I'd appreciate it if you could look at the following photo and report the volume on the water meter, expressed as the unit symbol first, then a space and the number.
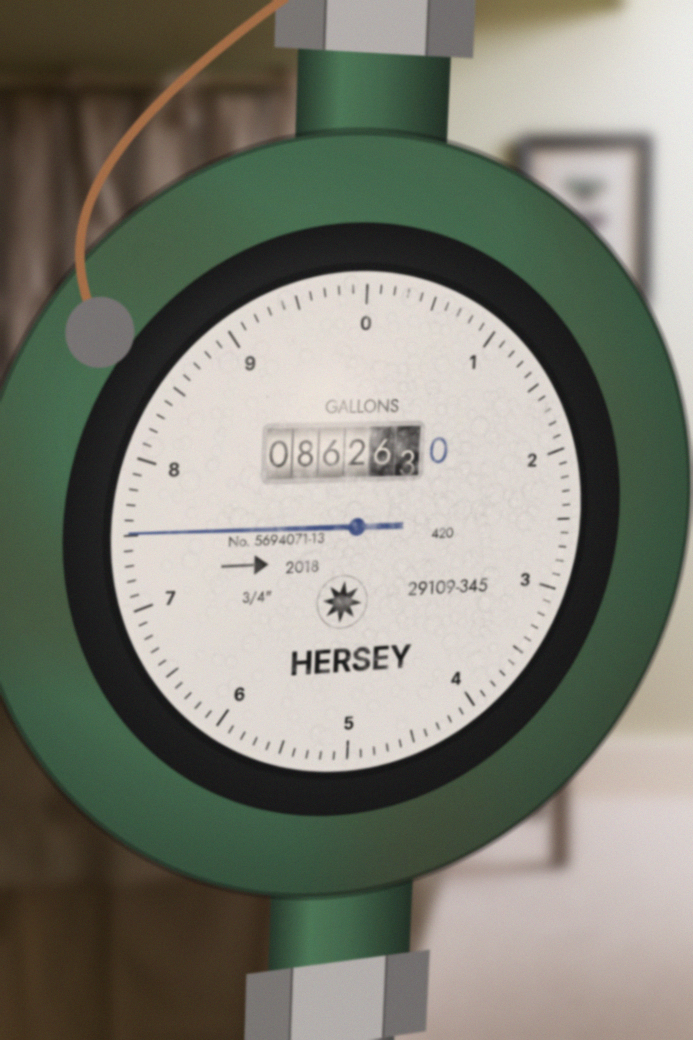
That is gal 862627.5
